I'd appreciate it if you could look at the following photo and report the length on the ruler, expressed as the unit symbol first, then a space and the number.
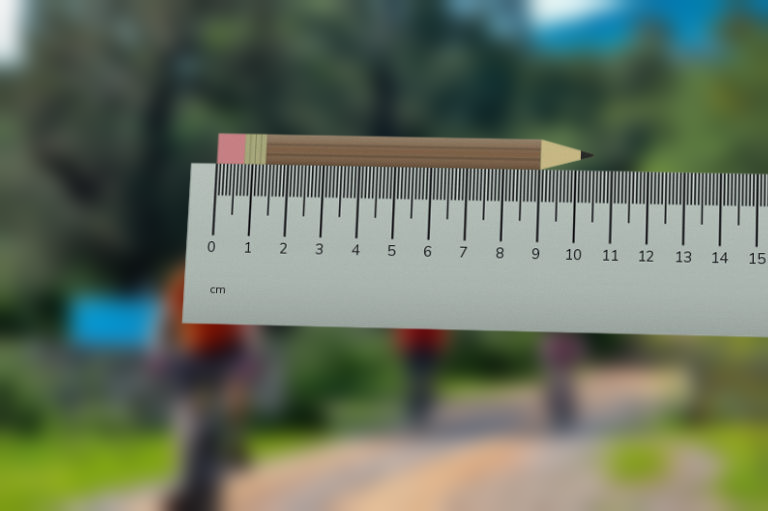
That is cm 10.5
